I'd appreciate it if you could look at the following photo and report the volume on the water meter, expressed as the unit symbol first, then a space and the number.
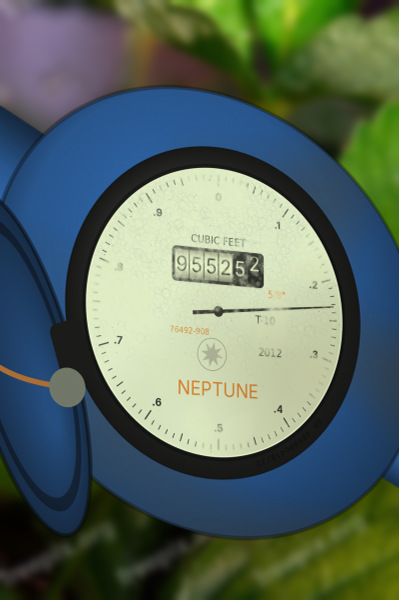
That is ft³ 955252.23
